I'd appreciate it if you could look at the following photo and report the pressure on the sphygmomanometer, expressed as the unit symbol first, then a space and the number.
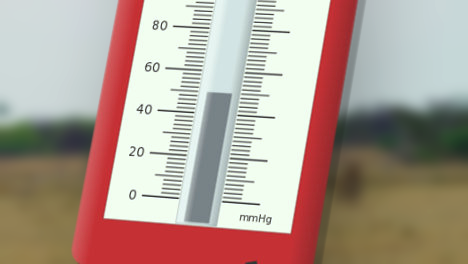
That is mmHg 50
